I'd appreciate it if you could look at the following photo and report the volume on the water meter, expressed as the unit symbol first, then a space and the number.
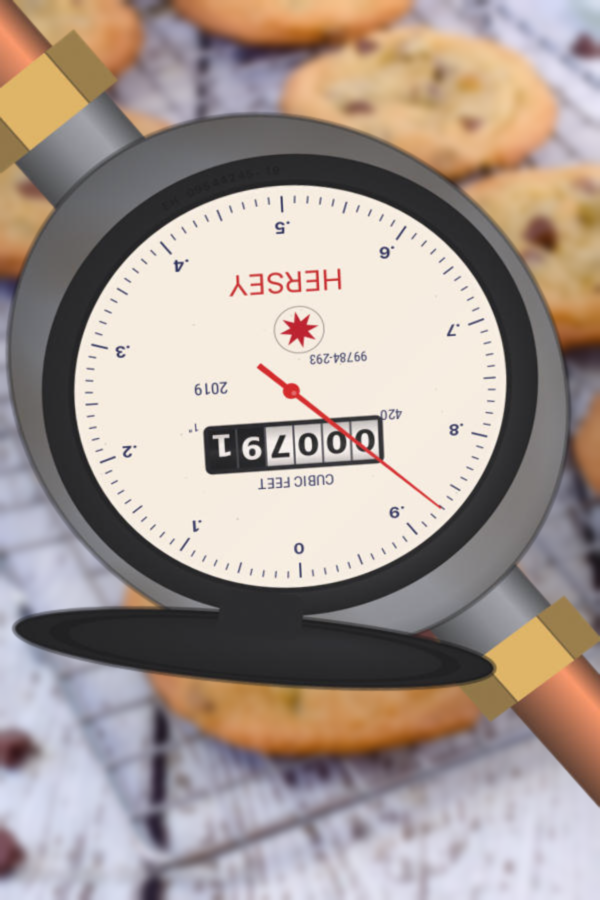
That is ft³ 790.87
